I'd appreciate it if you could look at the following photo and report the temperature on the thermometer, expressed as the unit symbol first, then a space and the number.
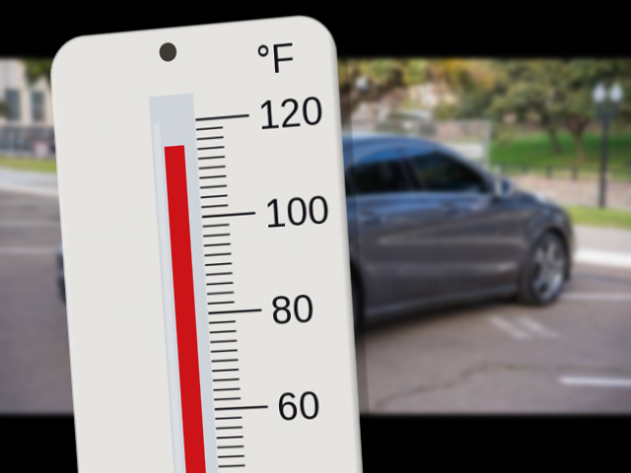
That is °F 115
